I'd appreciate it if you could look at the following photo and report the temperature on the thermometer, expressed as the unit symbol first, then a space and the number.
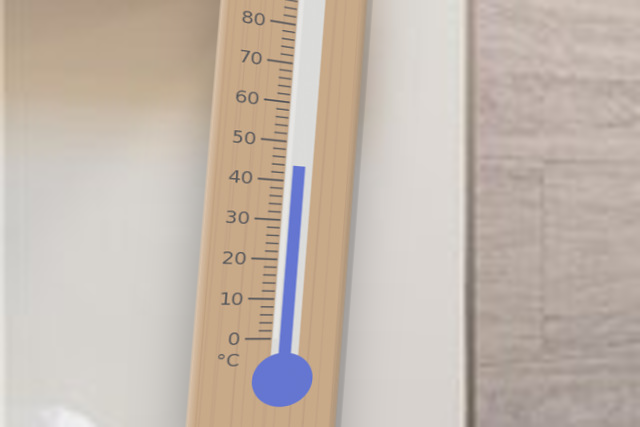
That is °C 44
